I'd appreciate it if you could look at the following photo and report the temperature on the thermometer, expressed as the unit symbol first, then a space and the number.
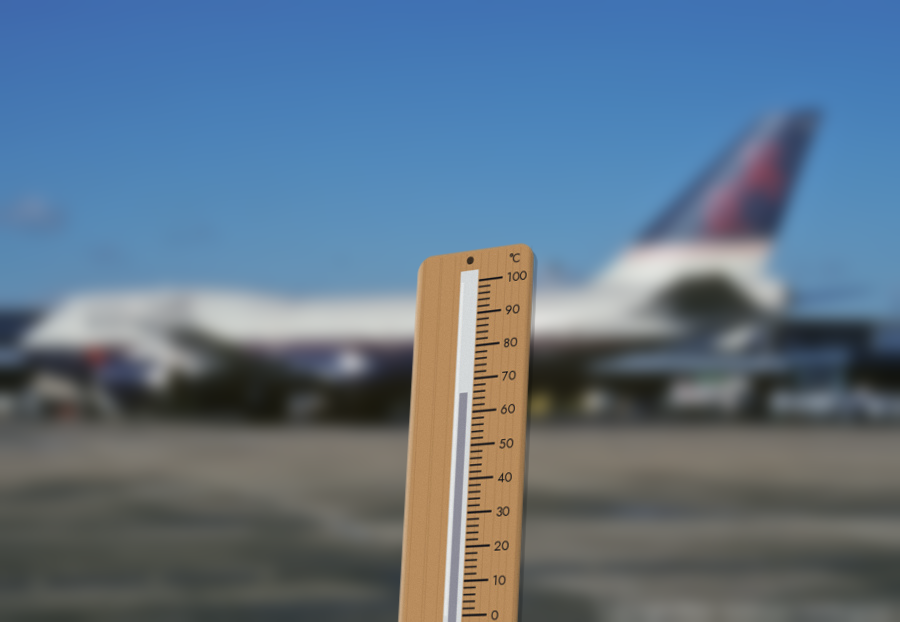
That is °C 66
